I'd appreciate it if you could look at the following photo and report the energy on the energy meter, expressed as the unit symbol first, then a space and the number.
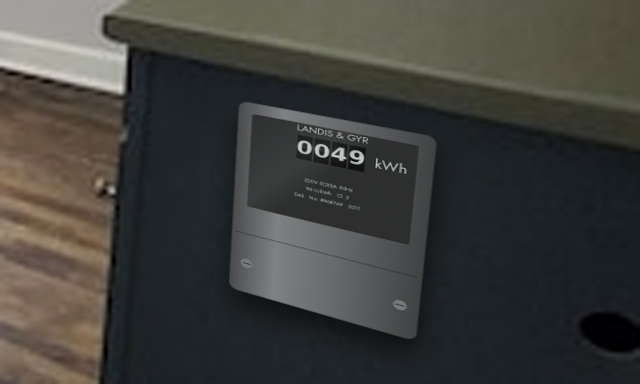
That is kWh 49
